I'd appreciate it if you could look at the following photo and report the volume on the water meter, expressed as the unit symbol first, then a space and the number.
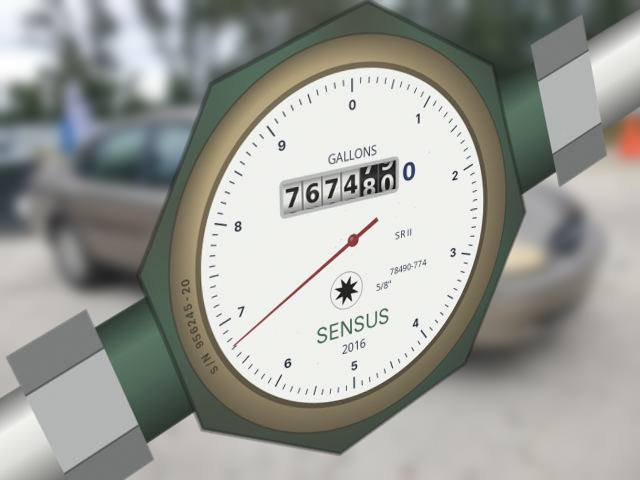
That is gal 7674796.7
